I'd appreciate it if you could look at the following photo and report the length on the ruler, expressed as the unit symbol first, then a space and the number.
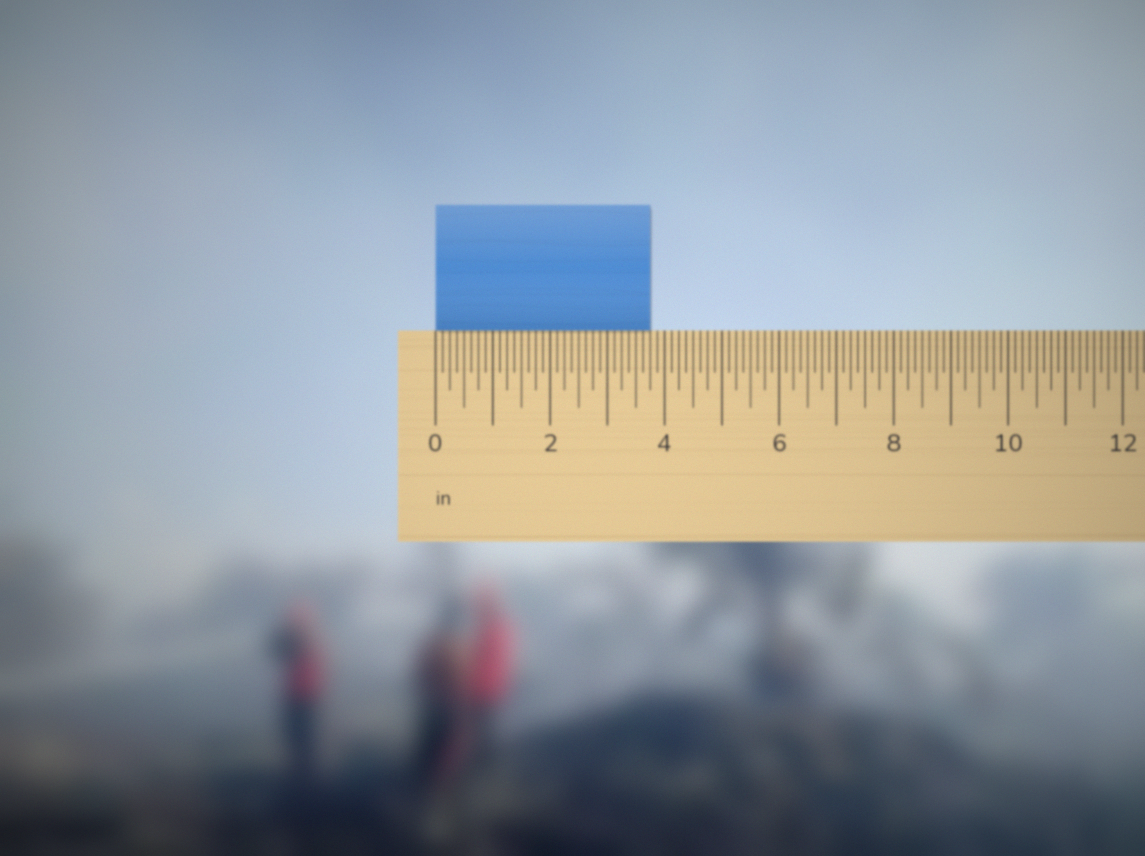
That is in 3.75
